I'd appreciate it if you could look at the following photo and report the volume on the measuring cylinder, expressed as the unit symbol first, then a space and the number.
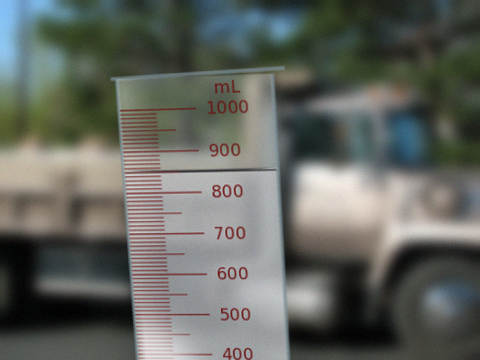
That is mL 850
